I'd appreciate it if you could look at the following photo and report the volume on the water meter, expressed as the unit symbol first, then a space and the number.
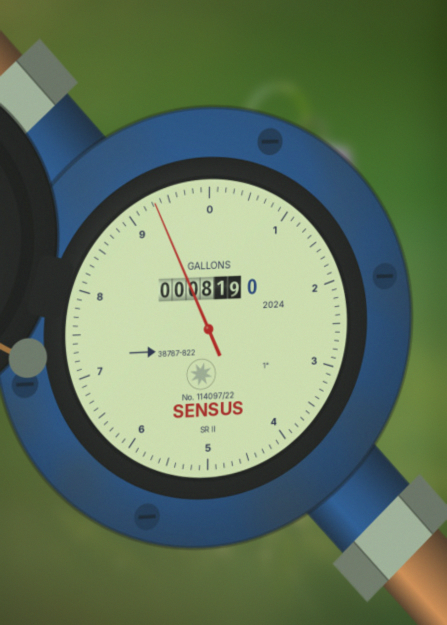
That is gal 8189.3
